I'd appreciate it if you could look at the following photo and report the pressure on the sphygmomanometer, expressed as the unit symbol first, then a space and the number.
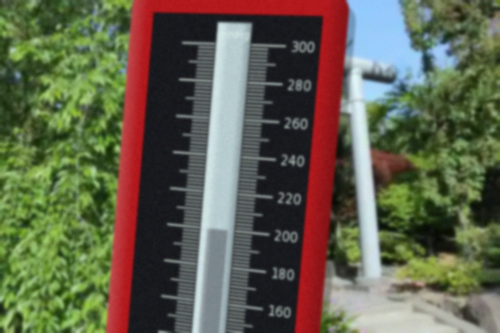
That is mmHg 200
